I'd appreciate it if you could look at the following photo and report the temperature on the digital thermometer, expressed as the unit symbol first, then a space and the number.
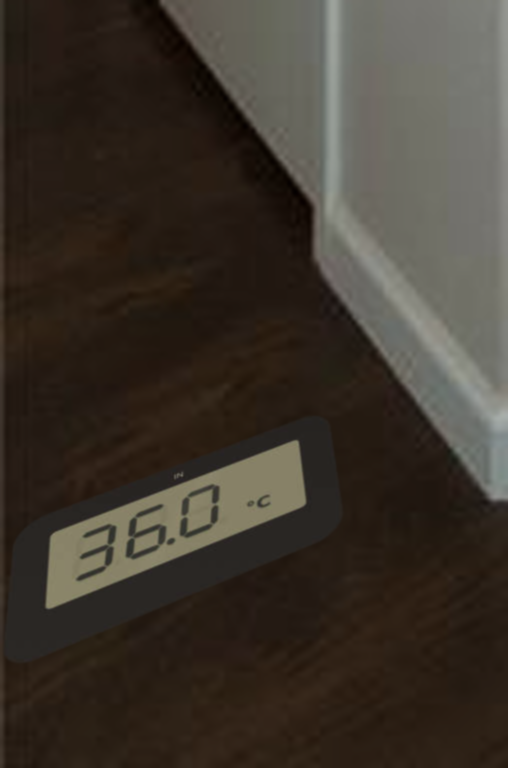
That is °C 36.0
